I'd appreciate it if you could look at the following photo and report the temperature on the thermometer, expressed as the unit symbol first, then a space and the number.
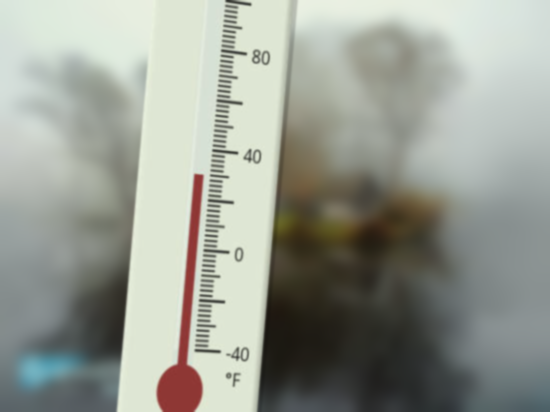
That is °F 30
